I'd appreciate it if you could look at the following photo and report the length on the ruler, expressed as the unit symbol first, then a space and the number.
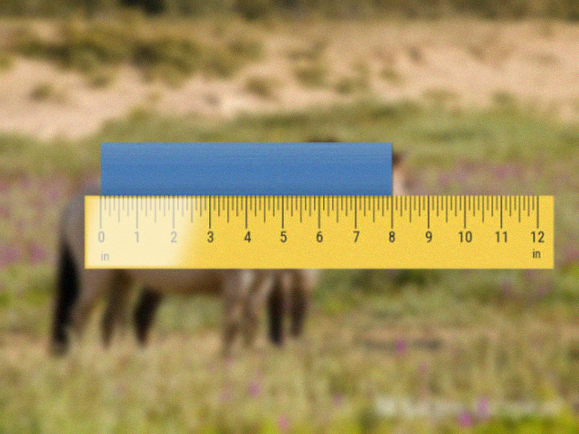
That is in 8
